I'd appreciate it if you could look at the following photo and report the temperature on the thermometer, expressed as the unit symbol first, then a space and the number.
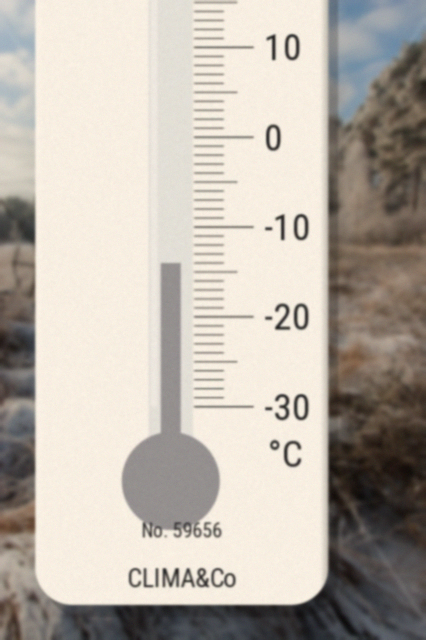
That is °C -14
